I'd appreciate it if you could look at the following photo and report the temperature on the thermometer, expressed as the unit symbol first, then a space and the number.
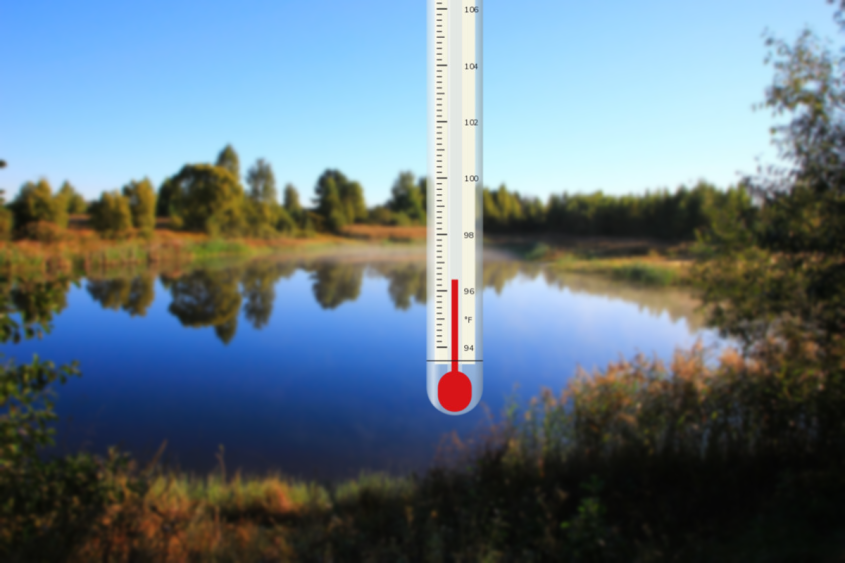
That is °F 96.4
